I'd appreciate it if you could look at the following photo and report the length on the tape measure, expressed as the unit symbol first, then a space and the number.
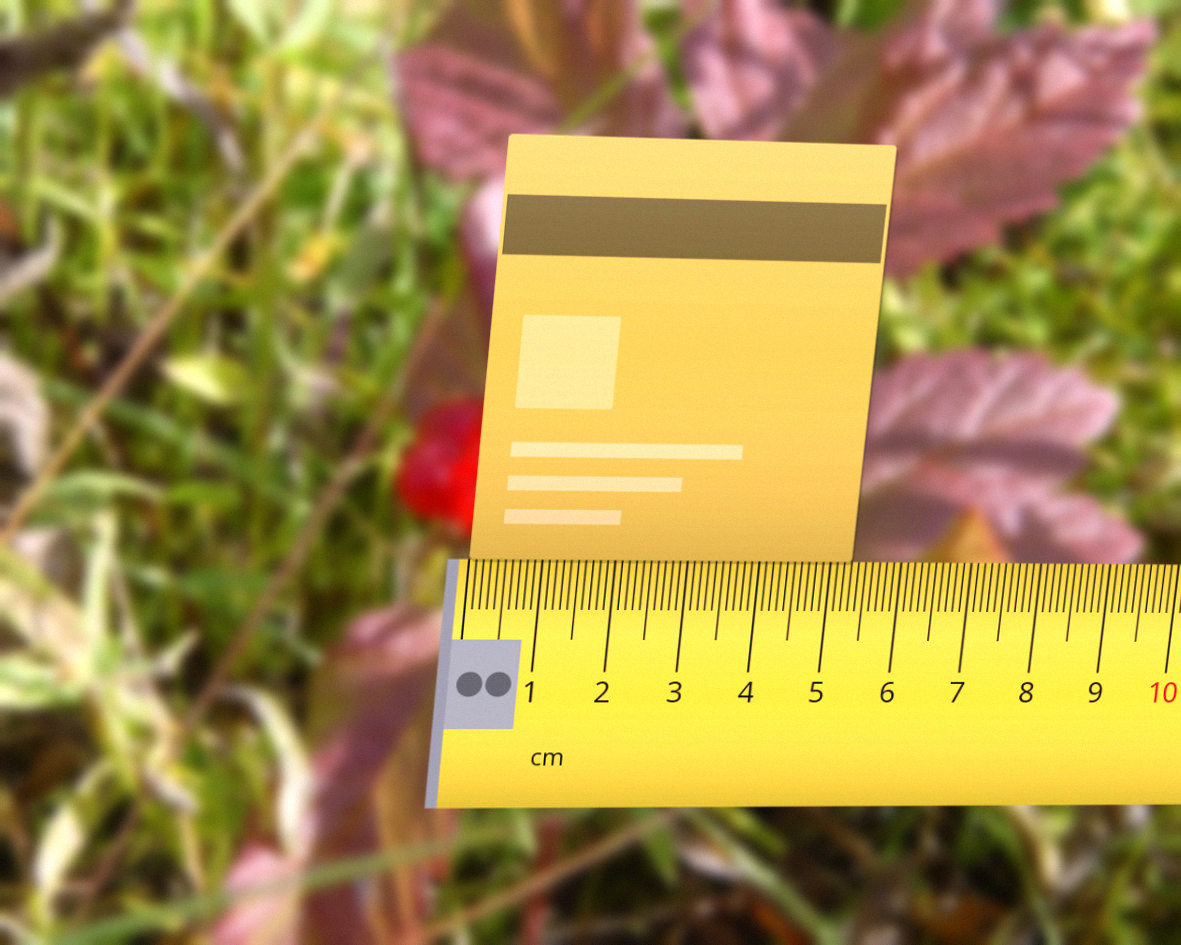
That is cm 5.3
